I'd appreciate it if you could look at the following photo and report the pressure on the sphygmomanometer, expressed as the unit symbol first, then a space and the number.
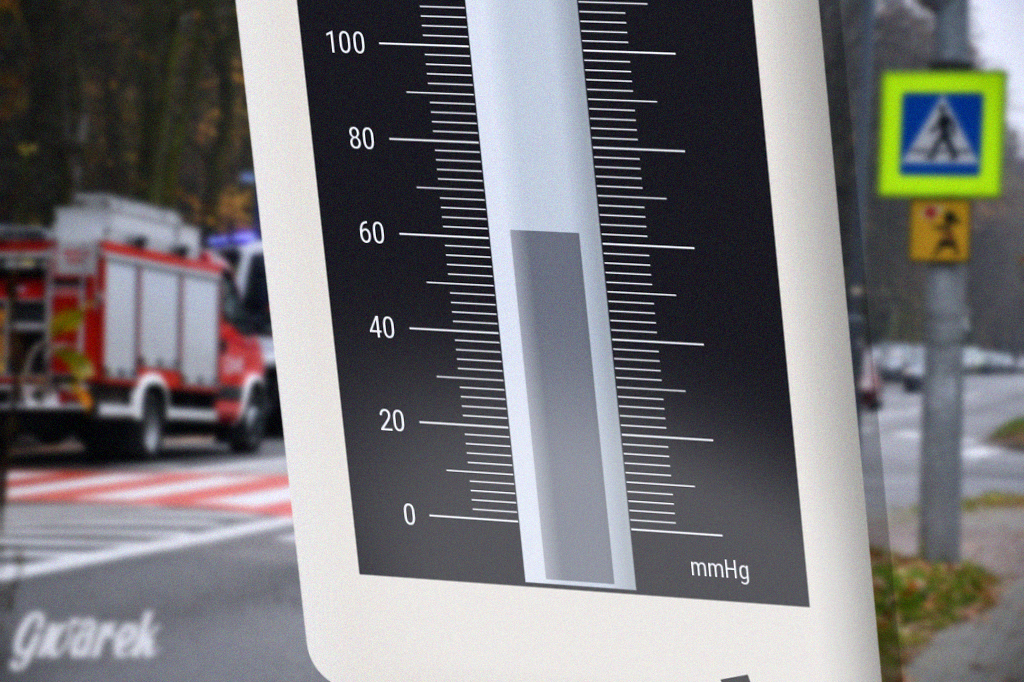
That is mmHg 62
